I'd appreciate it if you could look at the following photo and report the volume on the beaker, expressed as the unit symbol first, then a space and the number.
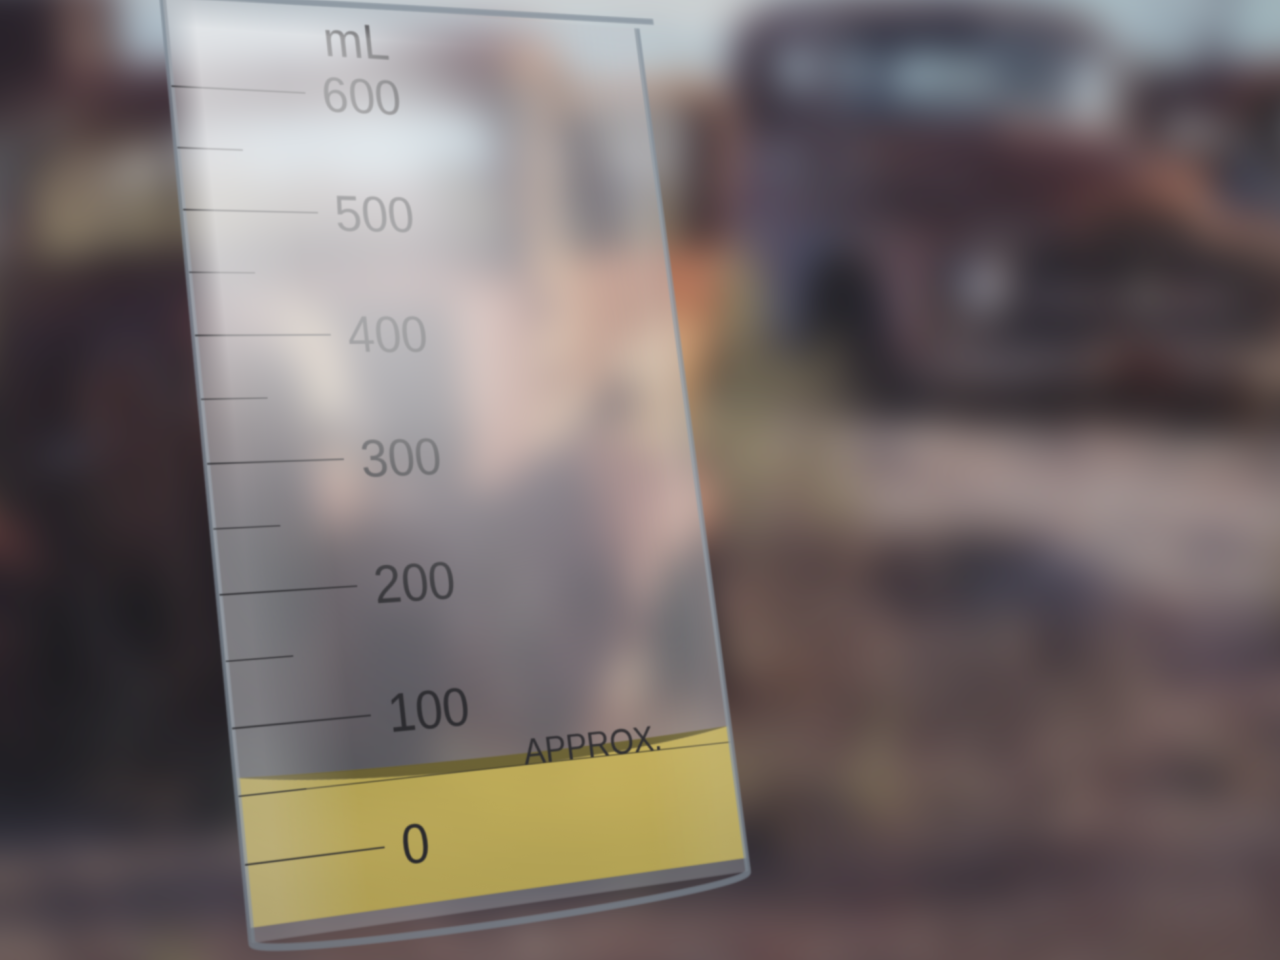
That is mL 50
